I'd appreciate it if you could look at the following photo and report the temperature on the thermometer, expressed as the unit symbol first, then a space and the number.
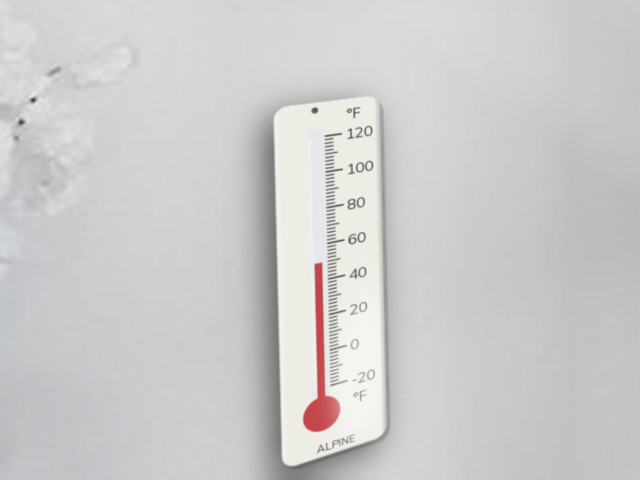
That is °F 50
